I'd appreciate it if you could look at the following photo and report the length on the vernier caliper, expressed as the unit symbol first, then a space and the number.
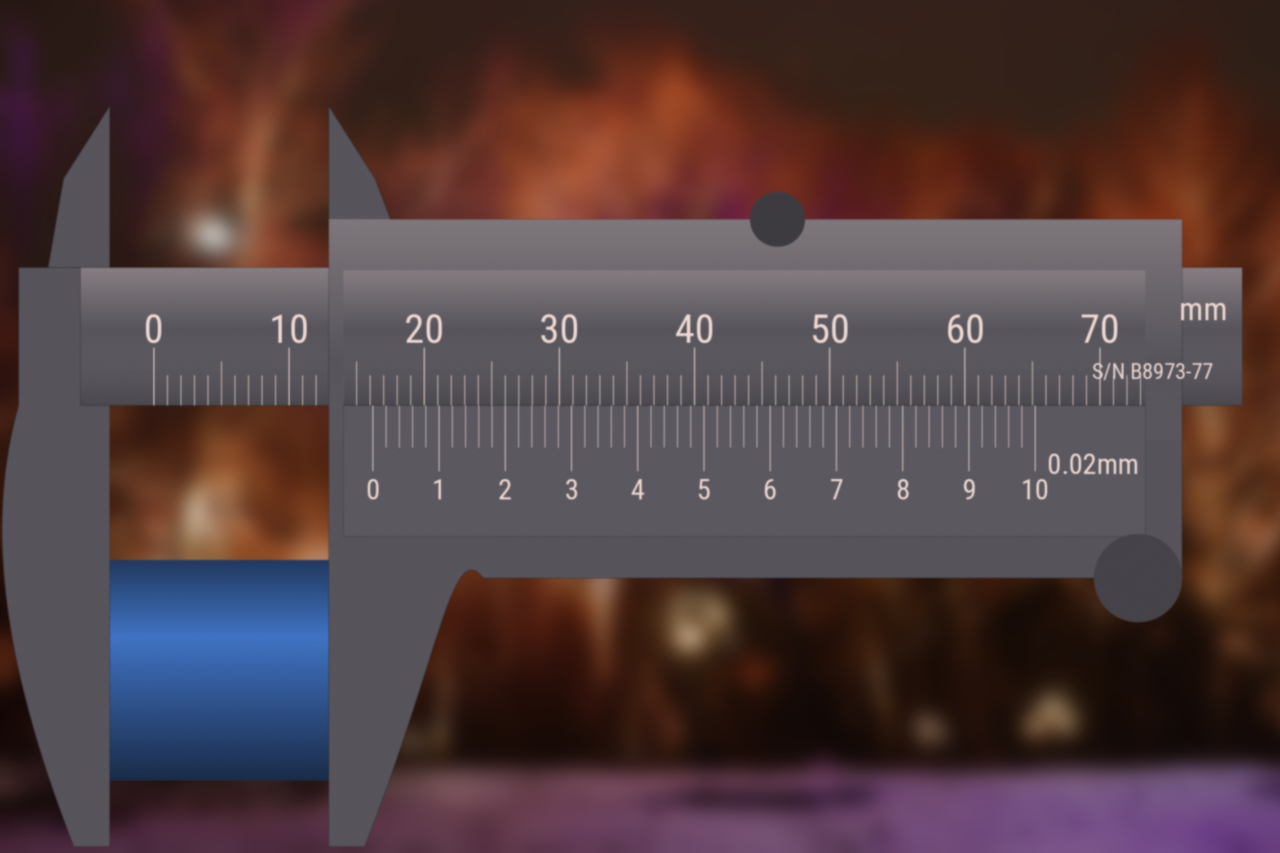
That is mm 16.2
